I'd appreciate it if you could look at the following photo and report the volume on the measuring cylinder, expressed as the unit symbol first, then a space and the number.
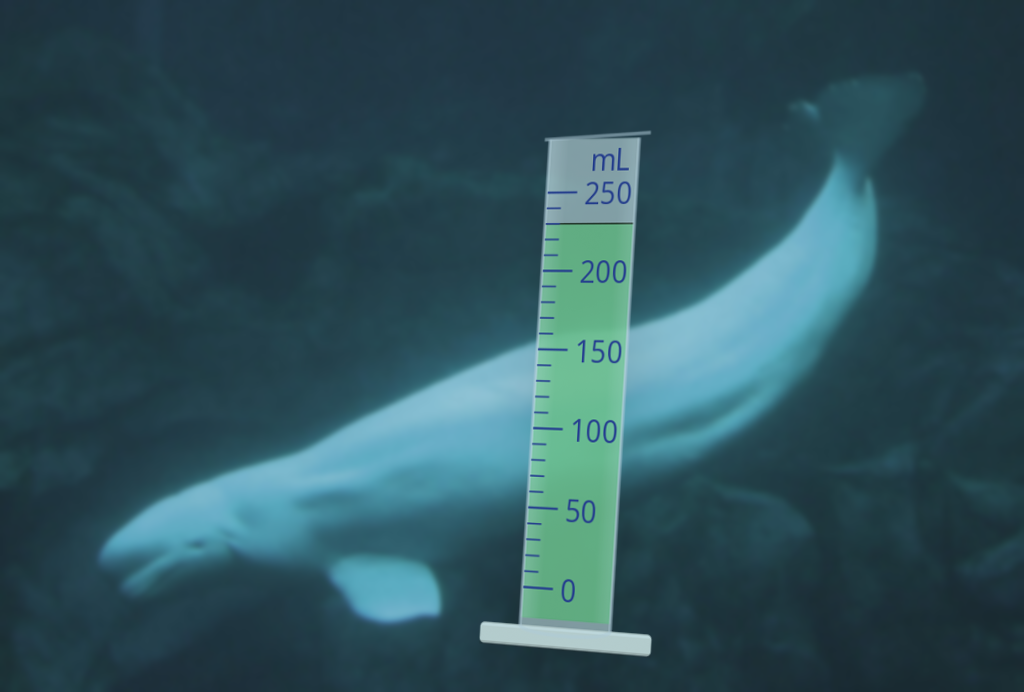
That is mL 230
